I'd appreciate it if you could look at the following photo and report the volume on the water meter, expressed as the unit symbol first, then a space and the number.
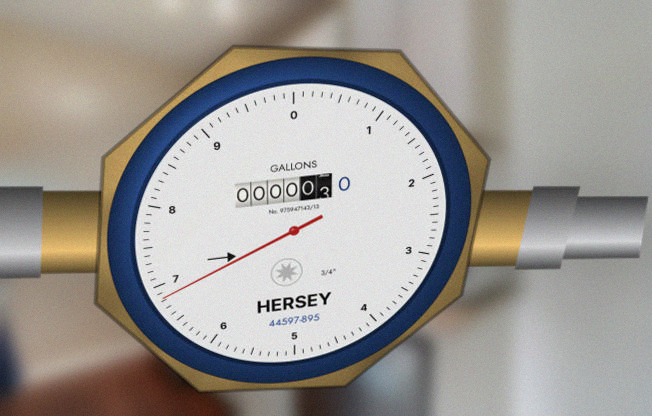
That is gal 26.8
